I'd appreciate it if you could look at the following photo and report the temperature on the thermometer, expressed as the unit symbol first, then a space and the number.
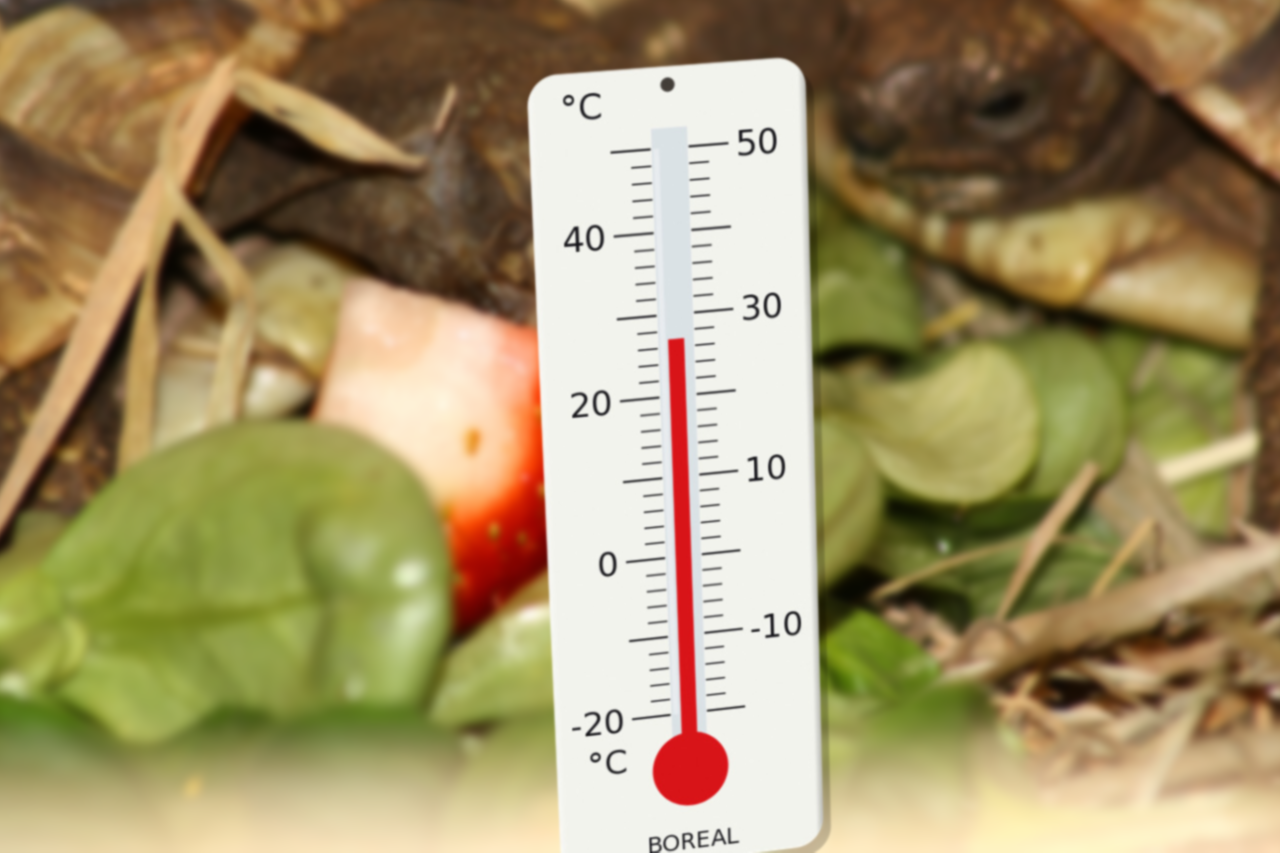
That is °C 27
